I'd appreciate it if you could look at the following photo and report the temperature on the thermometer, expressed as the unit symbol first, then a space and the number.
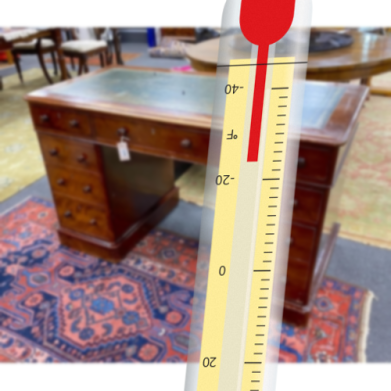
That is °F -24
